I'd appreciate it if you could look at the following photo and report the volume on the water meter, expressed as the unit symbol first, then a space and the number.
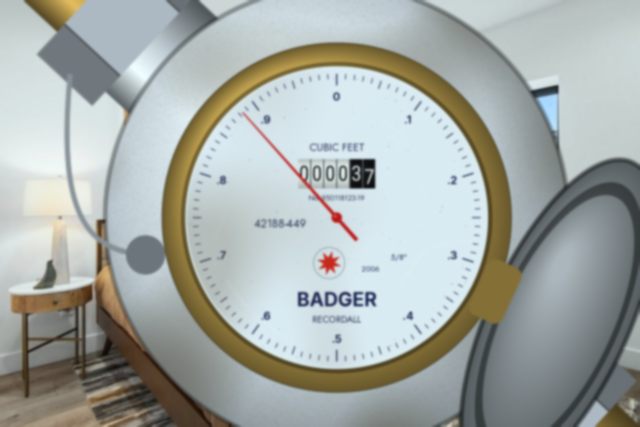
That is ft³ 36.88
